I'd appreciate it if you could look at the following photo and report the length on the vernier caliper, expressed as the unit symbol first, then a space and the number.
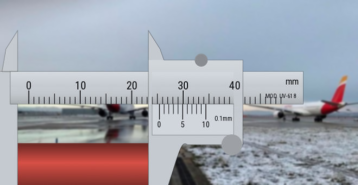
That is mm 25.4
